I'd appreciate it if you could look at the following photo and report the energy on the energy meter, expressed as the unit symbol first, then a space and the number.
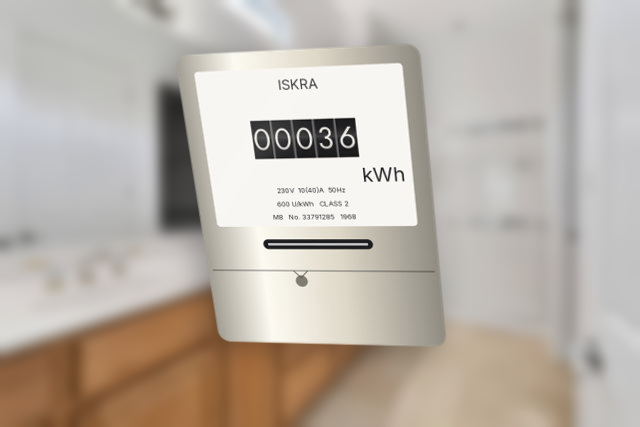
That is kWh 36
